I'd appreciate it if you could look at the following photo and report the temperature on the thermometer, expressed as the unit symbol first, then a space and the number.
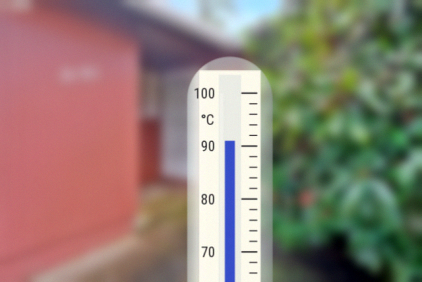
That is °C 91
